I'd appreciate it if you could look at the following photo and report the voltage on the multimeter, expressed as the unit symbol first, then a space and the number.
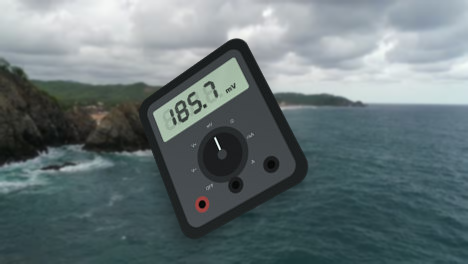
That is mV 185.7
